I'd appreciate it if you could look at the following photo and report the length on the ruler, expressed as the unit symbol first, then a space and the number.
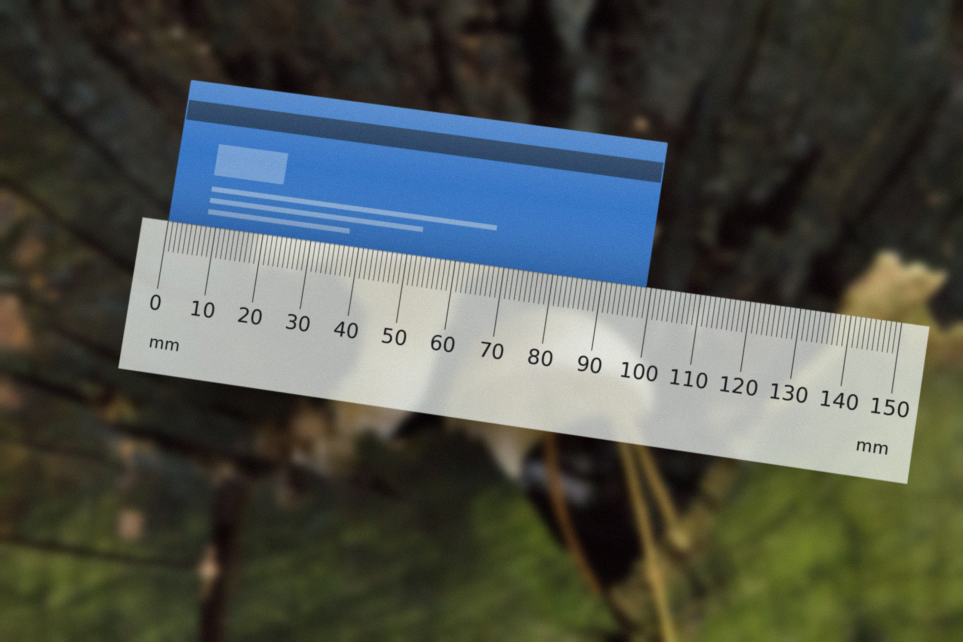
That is mm 99
